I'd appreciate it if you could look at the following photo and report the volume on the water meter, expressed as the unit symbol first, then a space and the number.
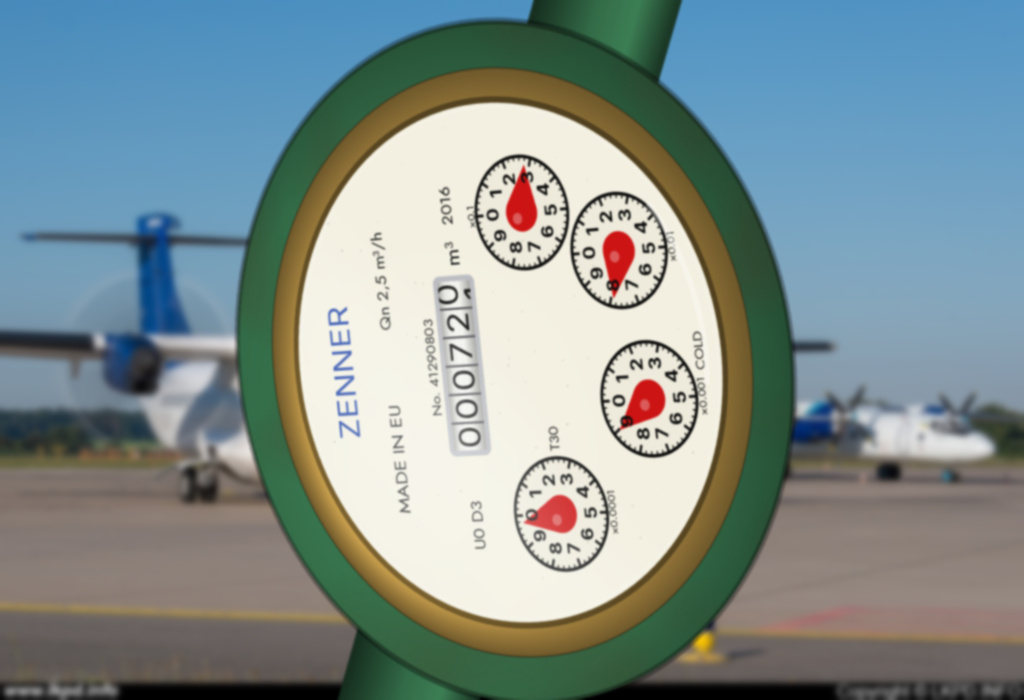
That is m³ 720.2789
